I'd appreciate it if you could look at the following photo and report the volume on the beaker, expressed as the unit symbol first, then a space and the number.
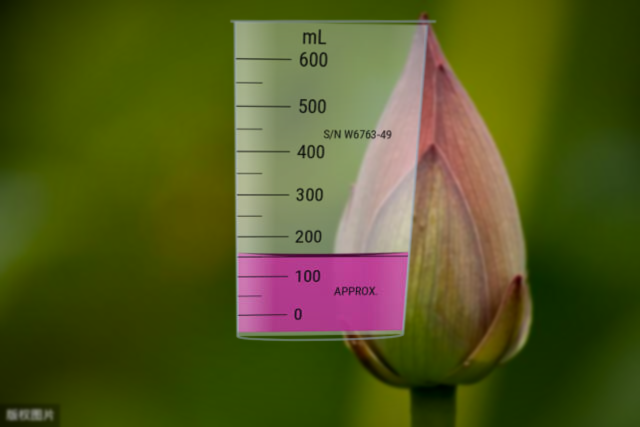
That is mL 150
